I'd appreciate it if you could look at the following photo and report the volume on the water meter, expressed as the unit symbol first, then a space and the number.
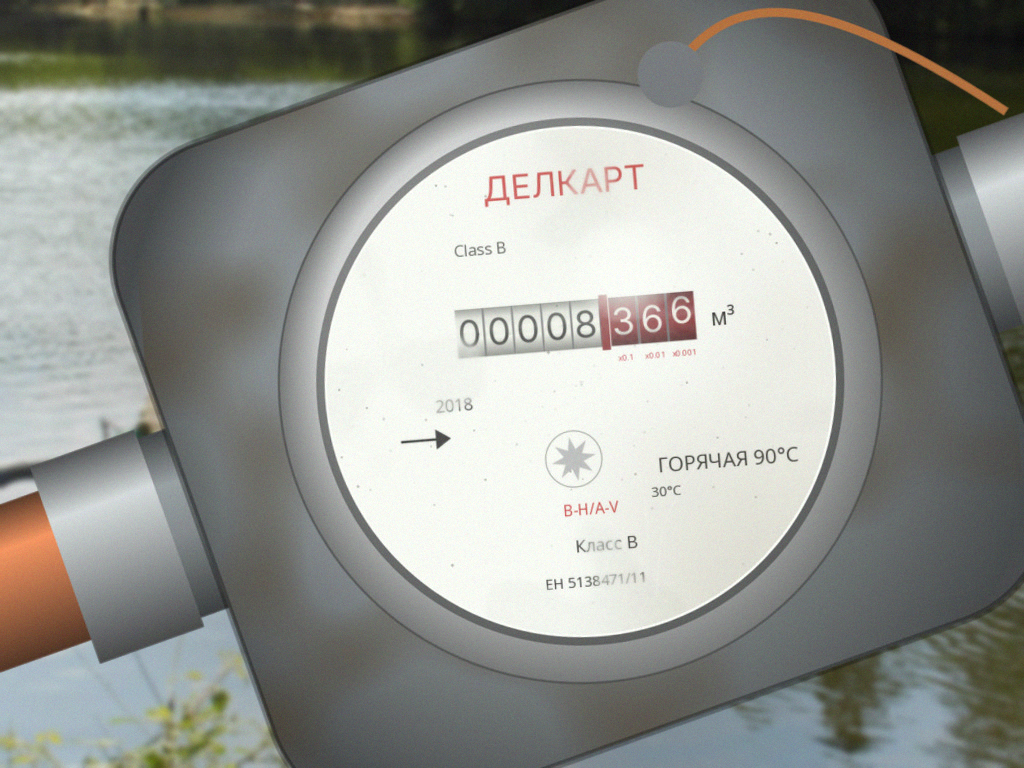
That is m³ 8.366
